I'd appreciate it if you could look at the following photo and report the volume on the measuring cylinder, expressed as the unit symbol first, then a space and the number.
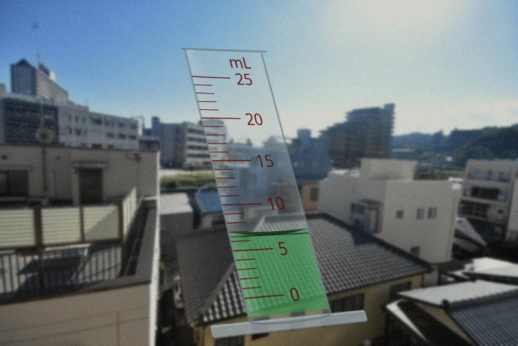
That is mL 6.5
